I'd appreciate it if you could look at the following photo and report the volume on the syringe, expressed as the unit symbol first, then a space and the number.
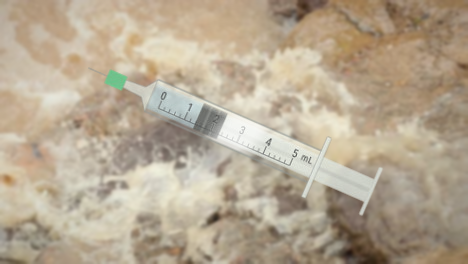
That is mL 1.4
